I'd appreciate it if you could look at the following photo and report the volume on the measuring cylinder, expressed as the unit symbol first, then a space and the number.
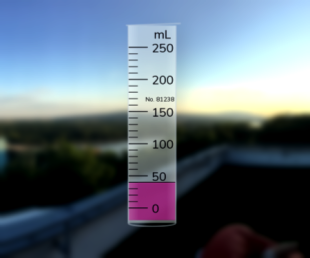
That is mL 40
